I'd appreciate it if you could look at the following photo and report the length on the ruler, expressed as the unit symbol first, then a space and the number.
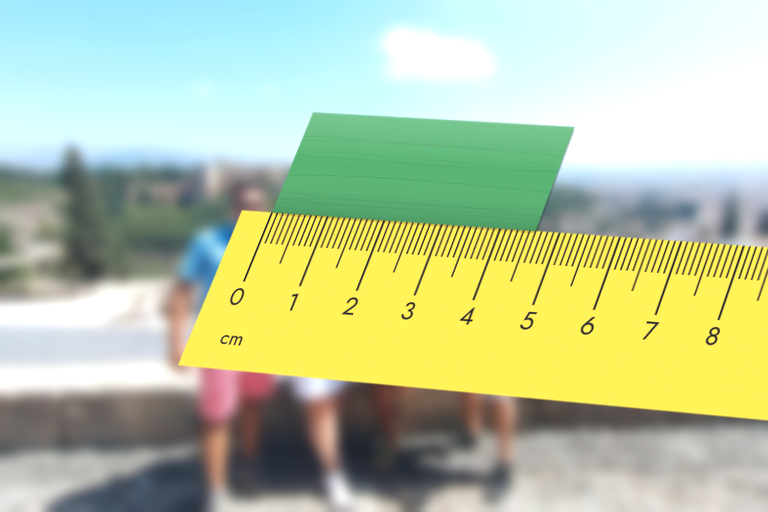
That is cm 4.6
